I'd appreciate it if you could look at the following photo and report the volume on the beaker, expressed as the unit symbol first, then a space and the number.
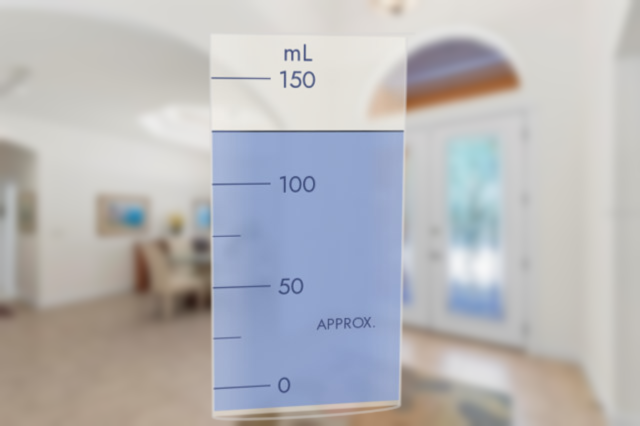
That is mL 125
